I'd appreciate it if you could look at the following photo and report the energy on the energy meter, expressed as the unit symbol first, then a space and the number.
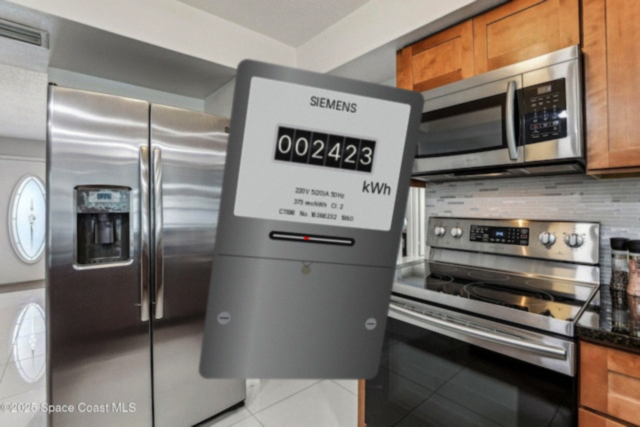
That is kWh 2423
